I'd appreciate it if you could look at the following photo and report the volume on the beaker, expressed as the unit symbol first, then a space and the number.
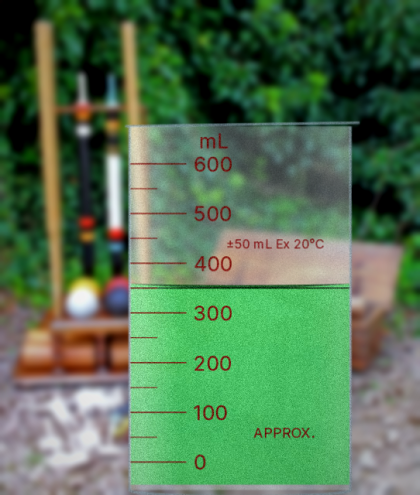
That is mL 350
